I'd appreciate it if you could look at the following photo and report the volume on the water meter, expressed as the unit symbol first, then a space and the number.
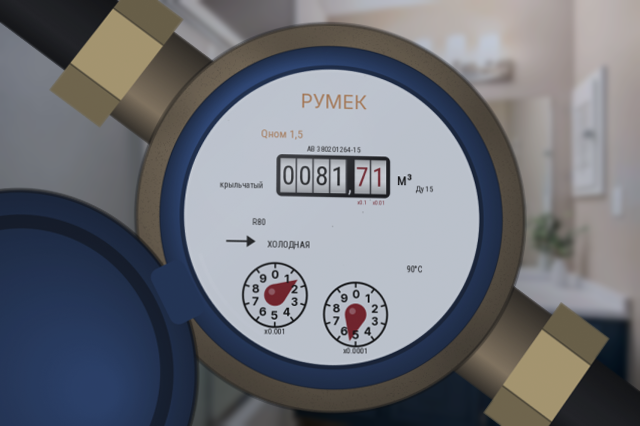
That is m³ 81.7115
